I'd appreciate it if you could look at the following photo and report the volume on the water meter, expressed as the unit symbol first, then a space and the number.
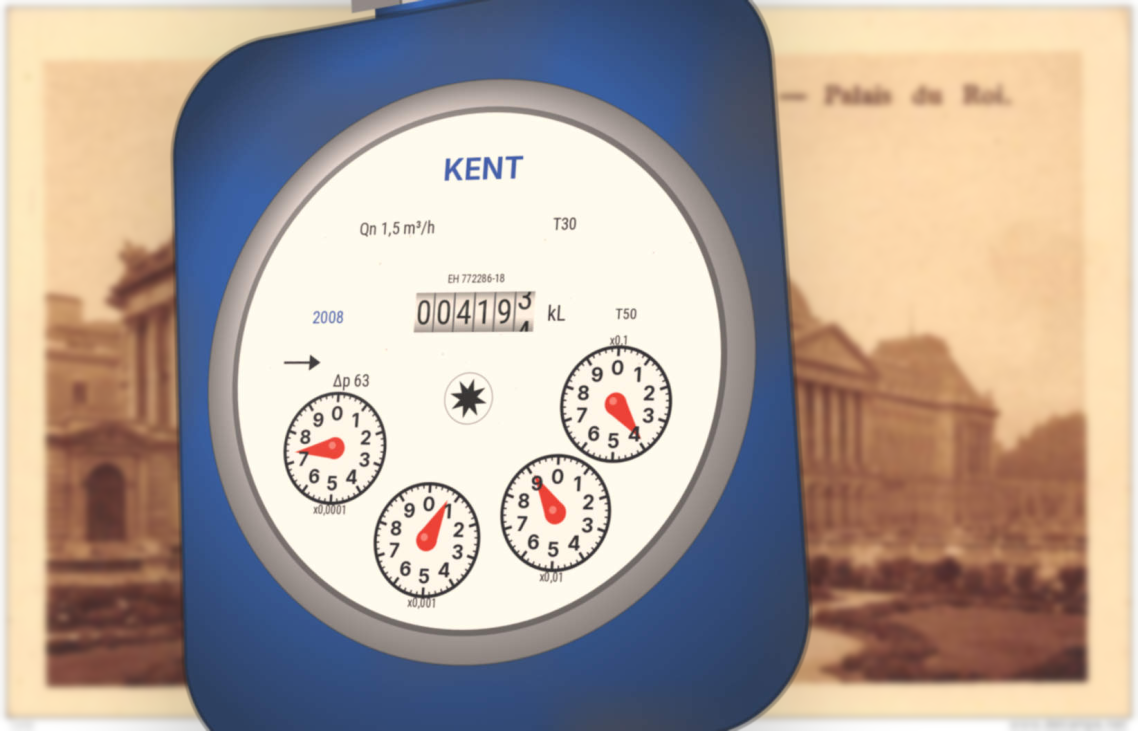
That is kL 4193.3907
